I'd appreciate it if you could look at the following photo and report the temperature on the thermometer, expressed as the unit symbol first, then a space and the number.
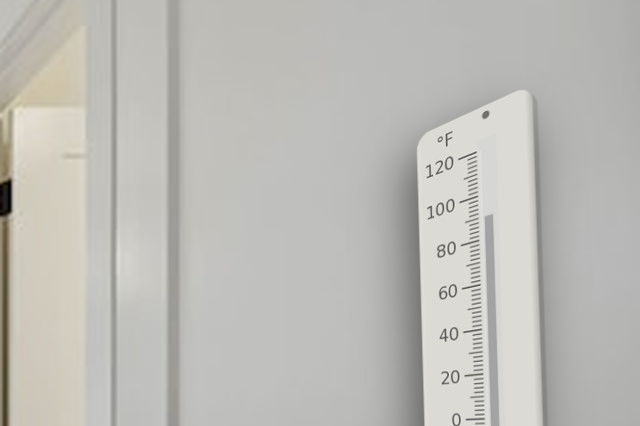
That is °F 90
